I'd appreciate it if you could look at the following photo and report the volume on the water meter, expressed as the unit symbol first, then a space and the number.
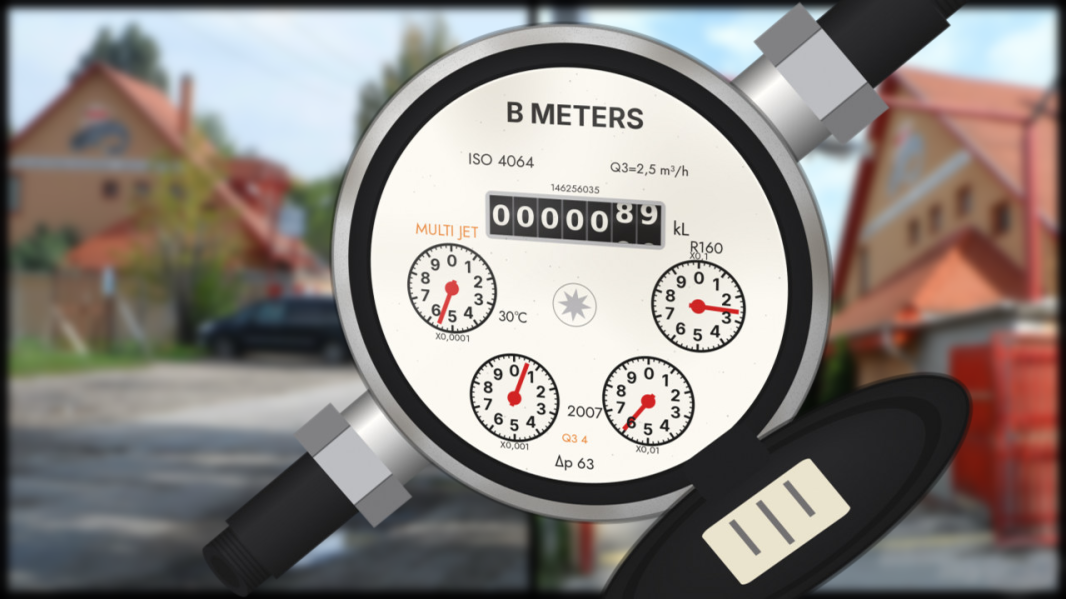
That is kL 89.2605
